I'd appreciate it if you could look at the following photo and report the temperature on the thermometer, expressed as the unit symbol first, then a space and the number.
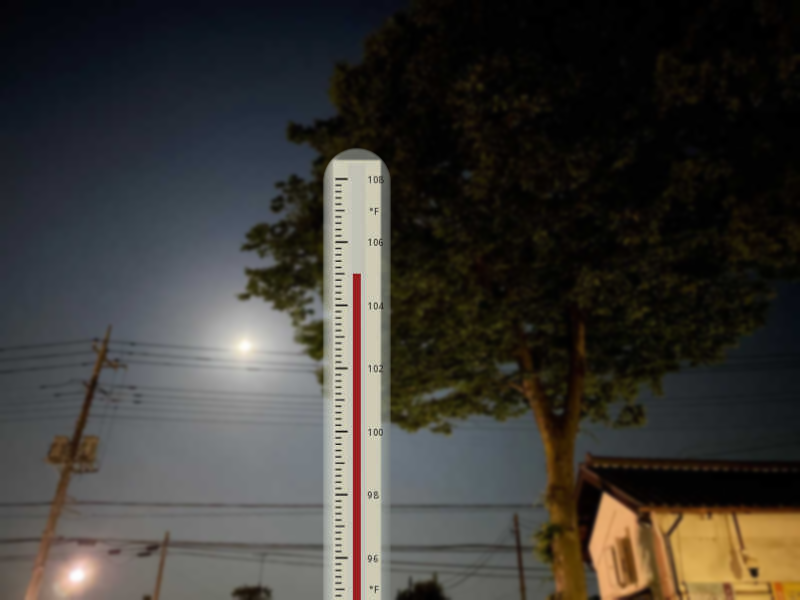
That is °F 105
